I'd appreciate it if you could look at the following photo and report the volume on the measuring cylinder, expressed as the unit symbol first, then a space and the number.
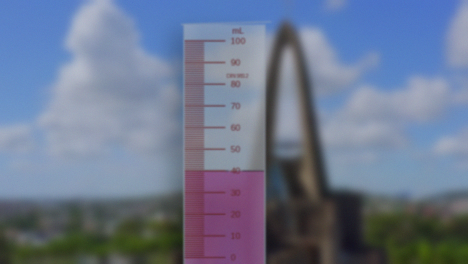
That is mL 40
